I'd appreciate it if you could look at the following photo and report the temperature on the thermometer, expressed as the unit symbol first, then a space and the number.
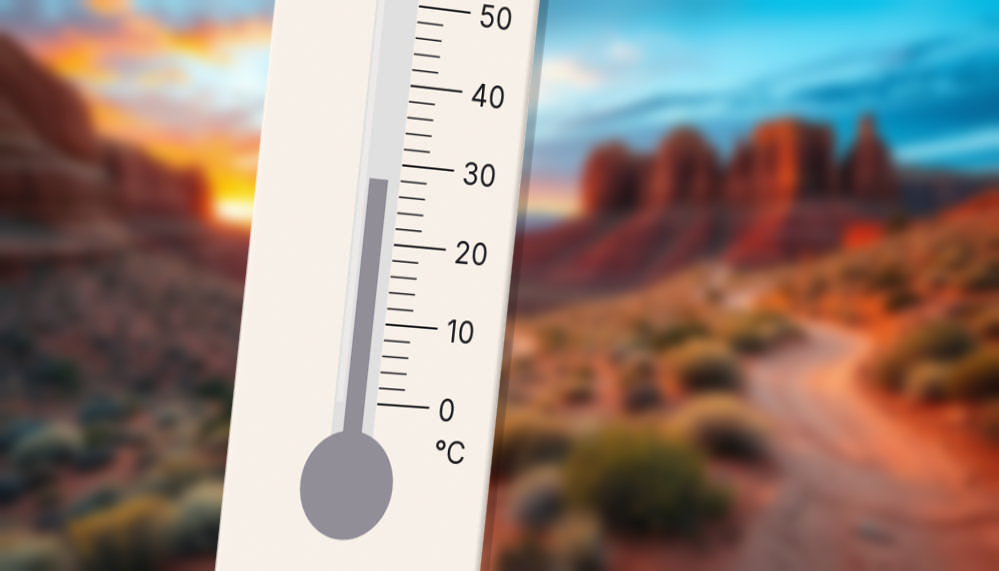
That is °C 28
